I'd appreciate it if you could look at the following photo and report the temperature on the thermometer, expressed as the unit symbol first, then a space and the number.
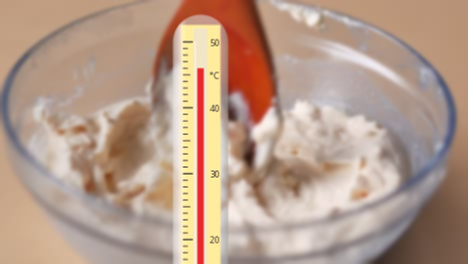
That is °C 46
